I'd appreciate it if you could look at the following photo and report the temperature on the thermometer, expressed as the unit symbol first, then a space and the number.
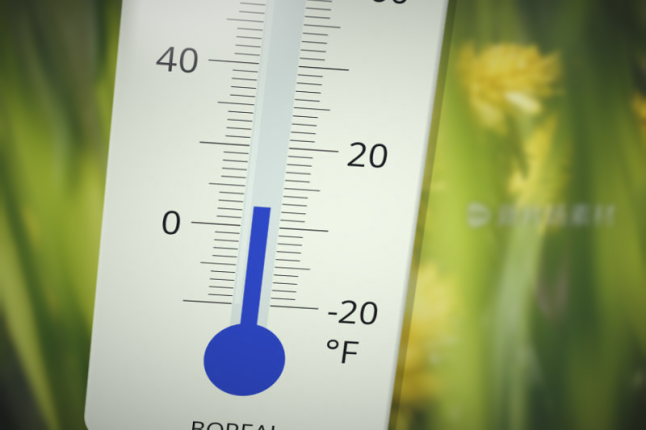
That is °F 5
